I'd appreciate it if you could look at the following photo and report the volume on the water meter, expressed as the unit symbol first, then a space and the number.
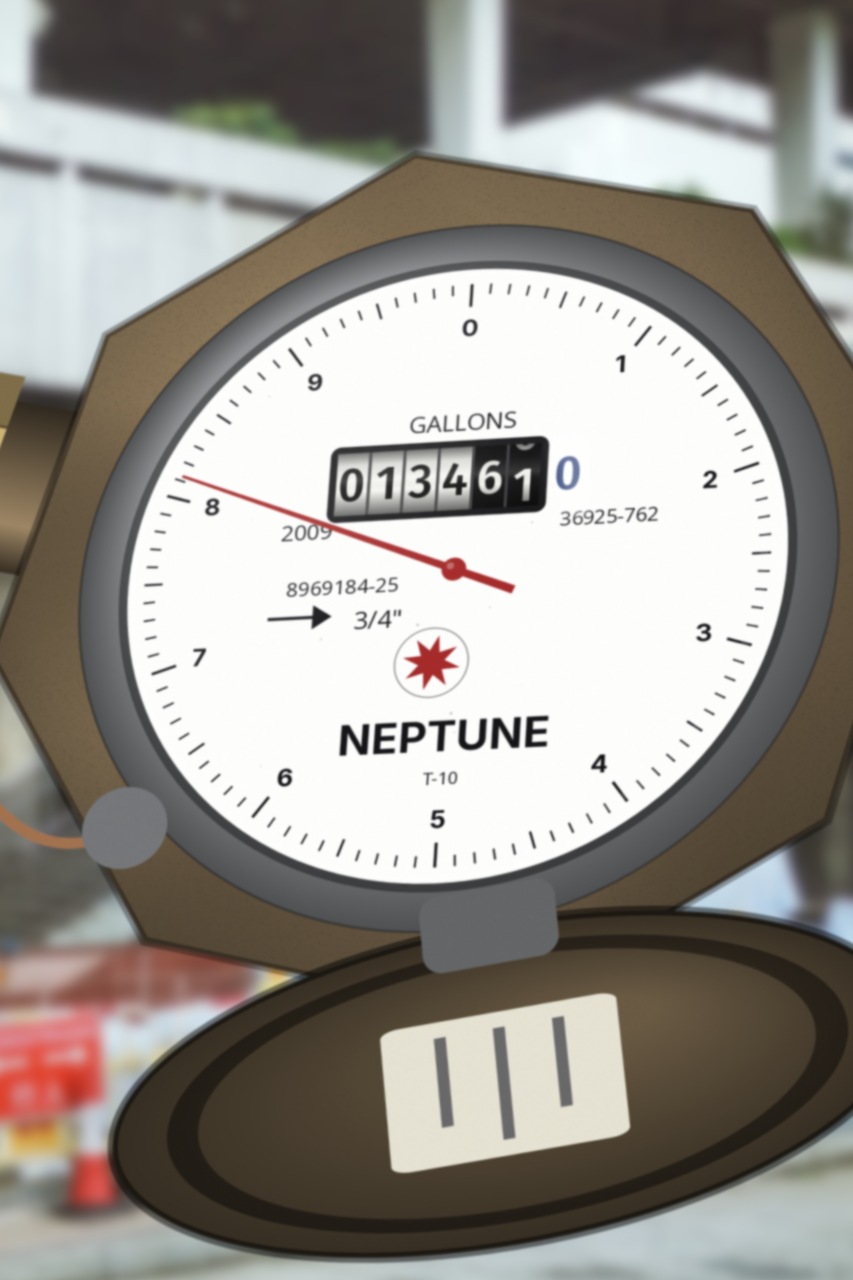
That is gal 134608.1
